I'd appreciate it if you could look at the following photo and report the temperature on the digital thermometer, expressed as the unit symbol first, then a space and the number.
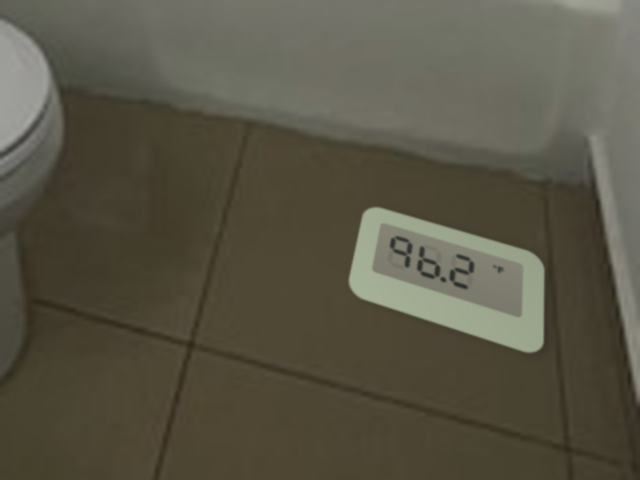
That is °F 96.2
